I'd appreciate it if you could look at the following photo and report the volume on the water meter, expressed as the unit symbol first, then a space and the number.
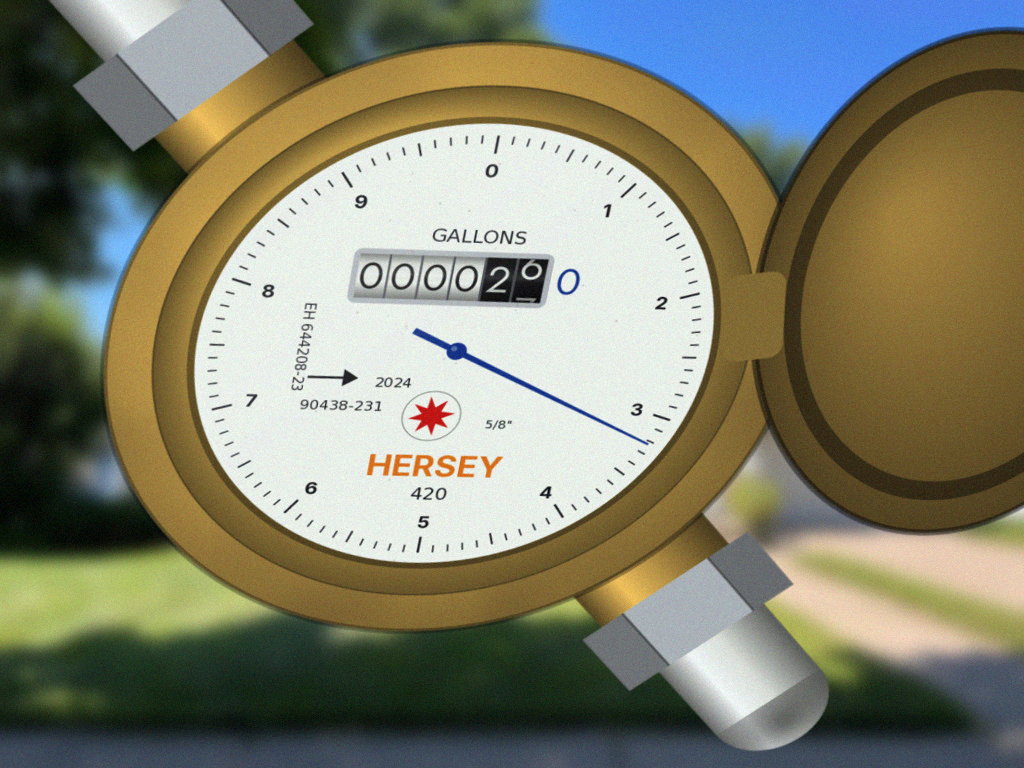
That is gal 263.2
